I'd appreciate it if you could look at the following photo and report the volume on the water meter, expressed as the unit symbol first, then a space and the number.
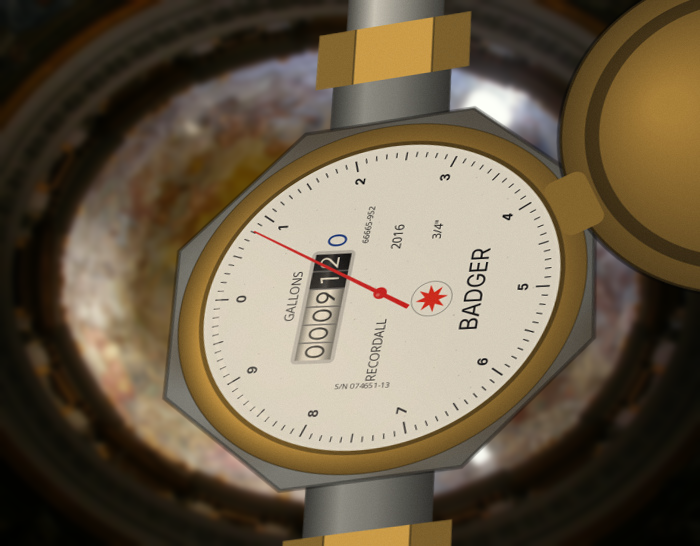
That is gal 9120.8
